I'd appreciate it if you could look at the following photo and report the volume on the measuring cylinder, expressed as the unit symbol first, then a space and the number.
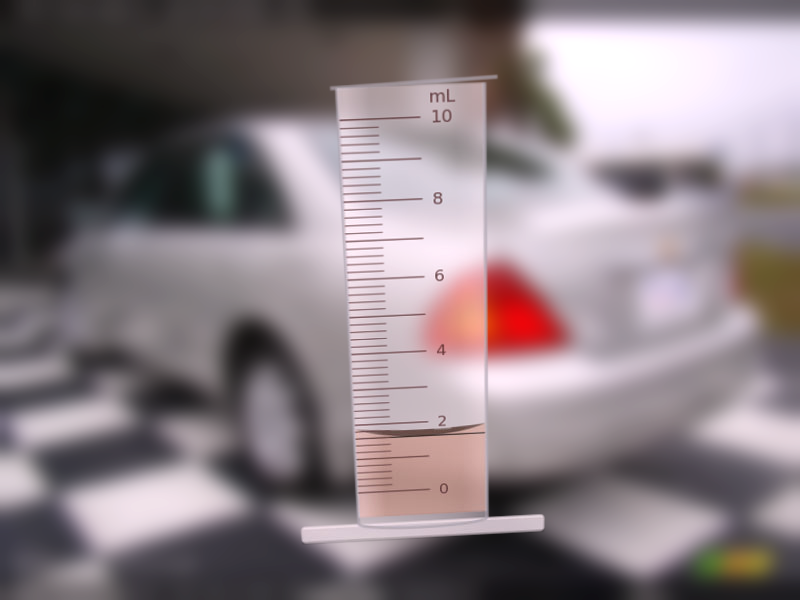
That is mL 1.6
